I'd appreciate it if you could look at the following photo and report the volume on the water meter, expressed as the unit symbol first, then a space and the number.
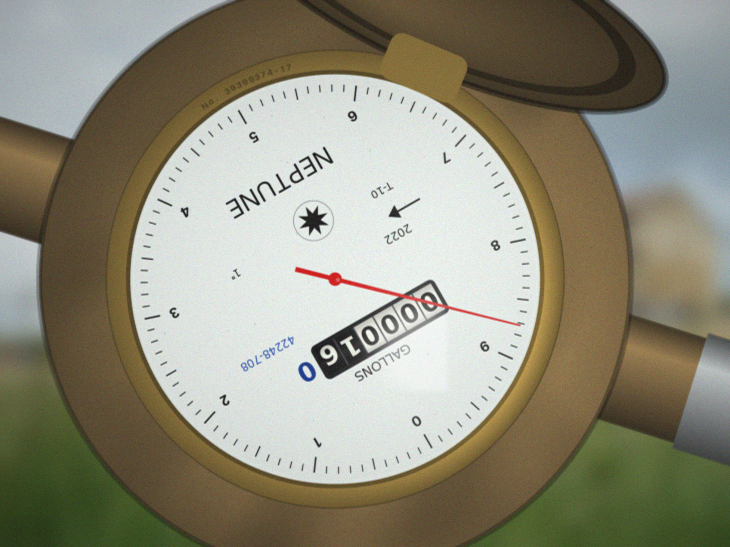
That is gal 158.7
